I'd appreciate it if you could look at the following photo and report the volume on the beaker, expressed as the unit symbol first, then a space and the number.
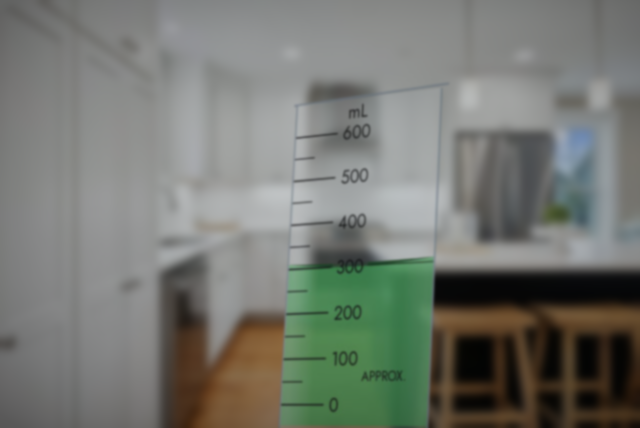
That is mL 300
